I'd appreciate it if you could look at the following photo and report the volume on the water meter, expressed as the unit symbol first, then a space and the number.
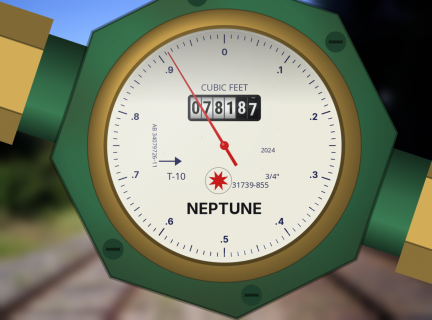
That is ft³ 78186.91
